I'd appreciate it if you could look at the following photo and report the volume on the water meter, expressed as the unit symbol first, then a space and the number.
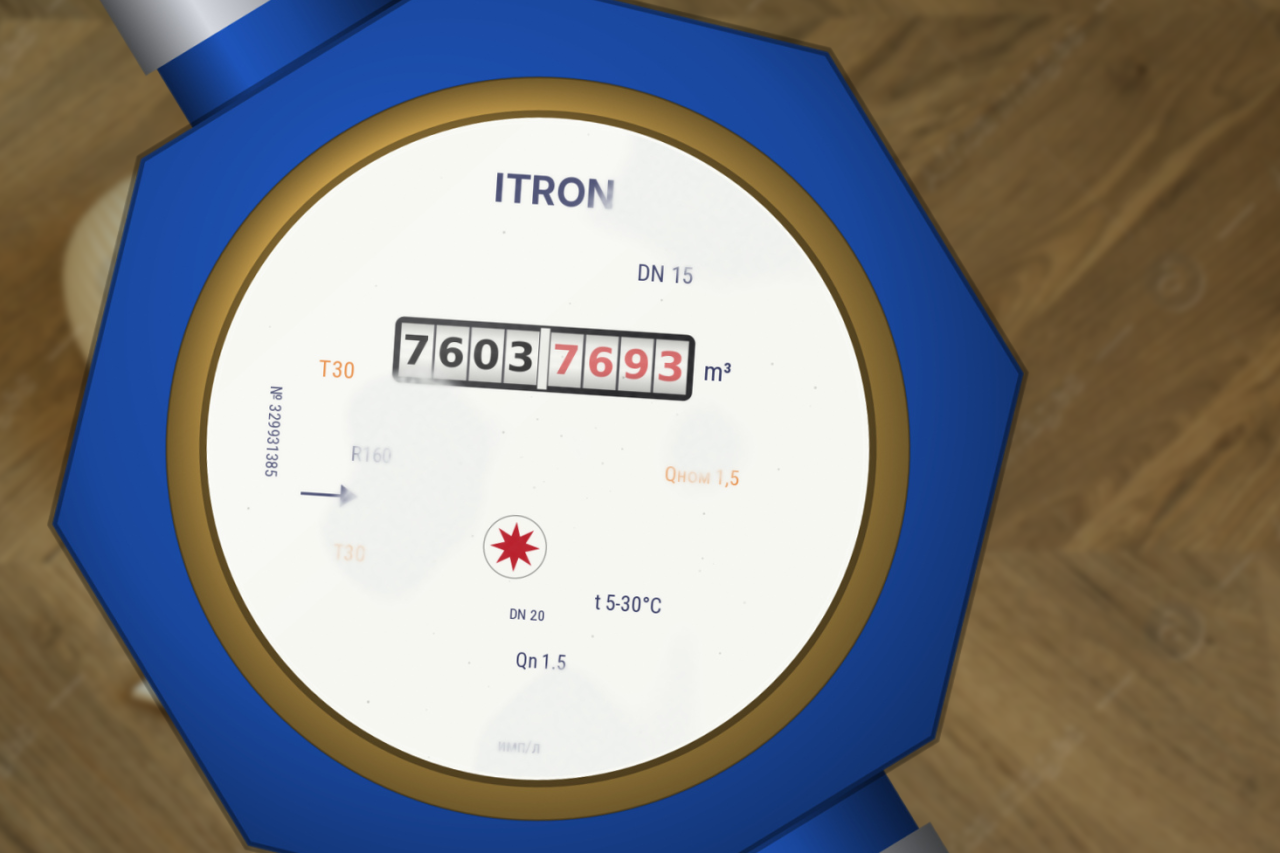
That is m³ 7603.7693
